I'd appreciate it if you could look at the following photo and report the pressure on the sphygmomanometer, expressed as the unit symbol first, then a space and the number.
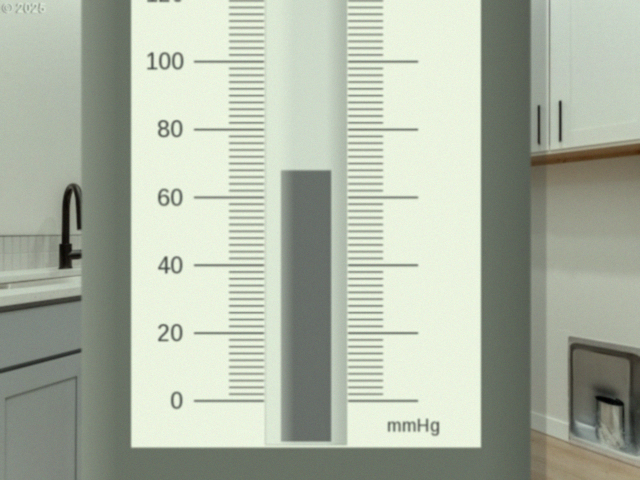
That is mmHg 68
